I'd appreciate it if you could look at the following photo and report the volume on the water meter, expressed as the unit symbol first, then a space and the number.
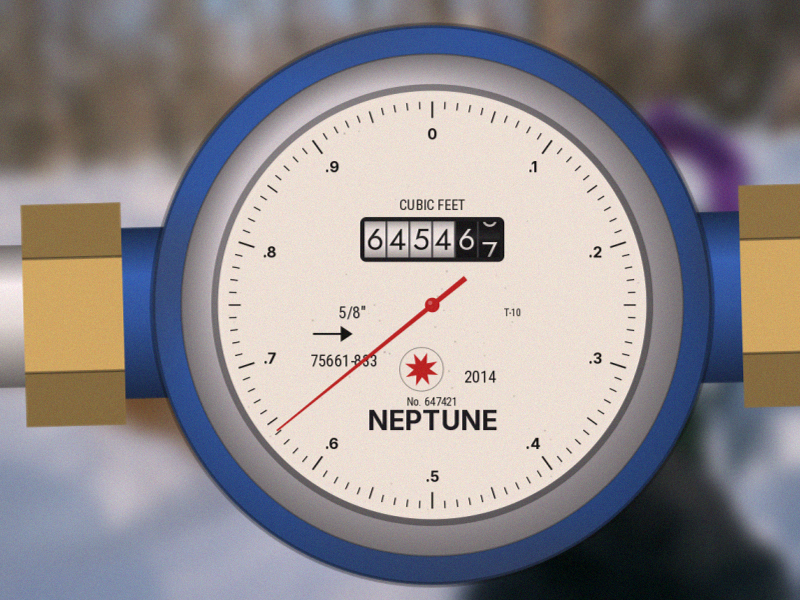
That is ft³ 645466.64
